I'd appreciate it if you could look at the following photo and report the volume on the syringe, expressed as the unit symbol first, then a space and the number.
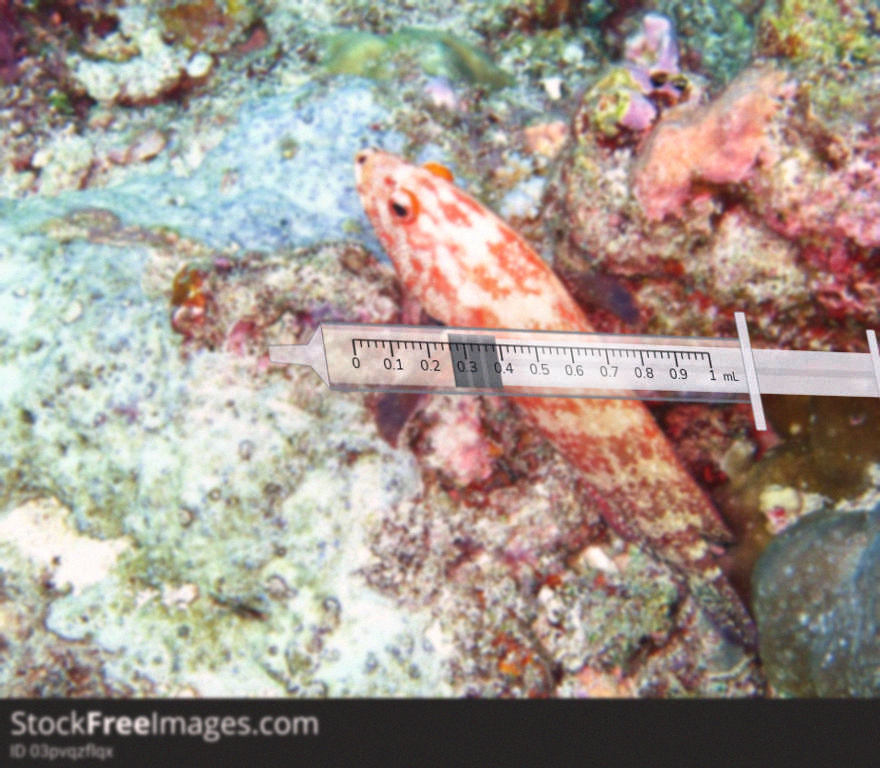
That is mL 0.26
